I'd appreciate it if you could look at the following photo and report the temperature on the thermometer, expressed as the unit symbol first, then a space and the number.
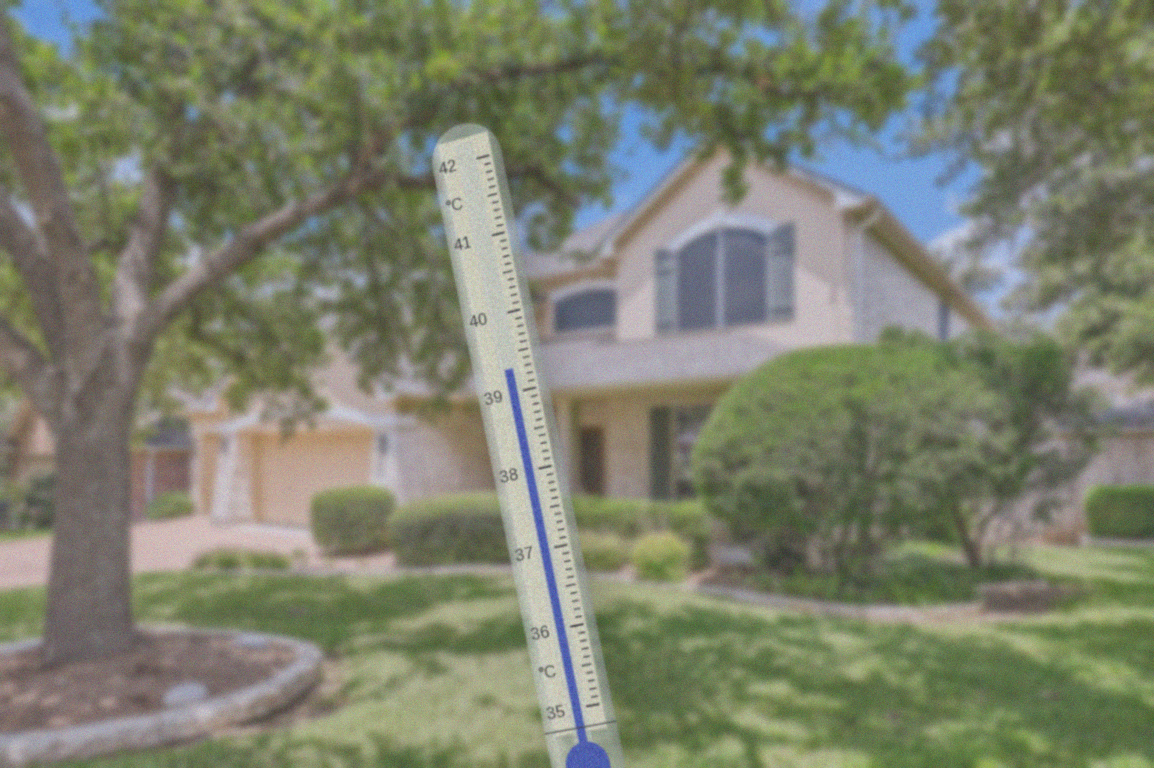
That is °C 39.3
